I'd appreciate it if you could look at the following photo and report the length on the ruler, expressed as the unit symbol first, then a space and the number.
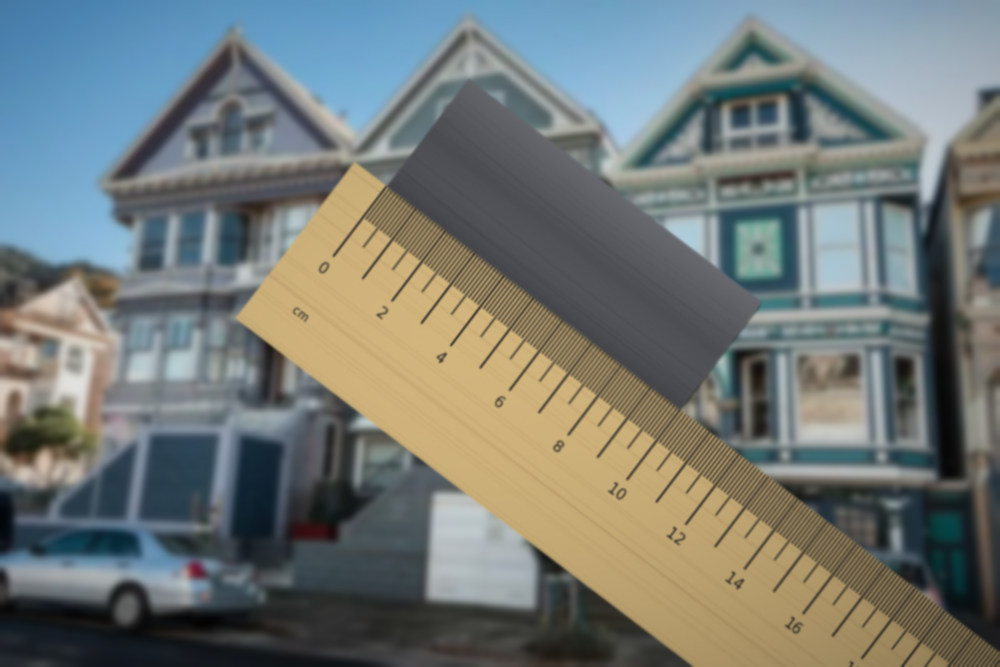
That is cm 10
